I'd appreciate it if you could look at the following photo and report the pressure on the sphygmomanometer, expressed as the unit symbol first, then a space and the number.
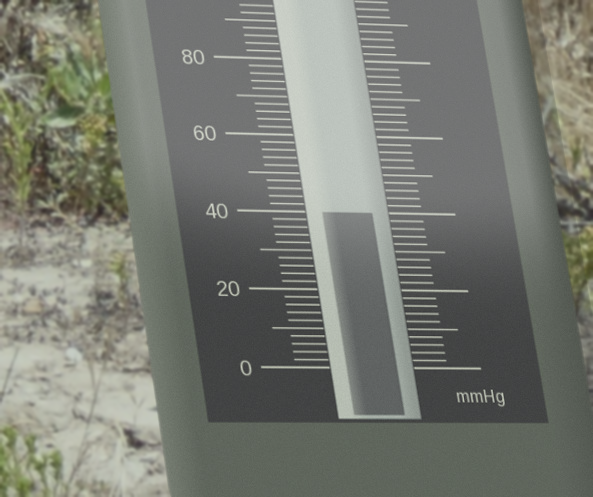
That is mmHg 40
